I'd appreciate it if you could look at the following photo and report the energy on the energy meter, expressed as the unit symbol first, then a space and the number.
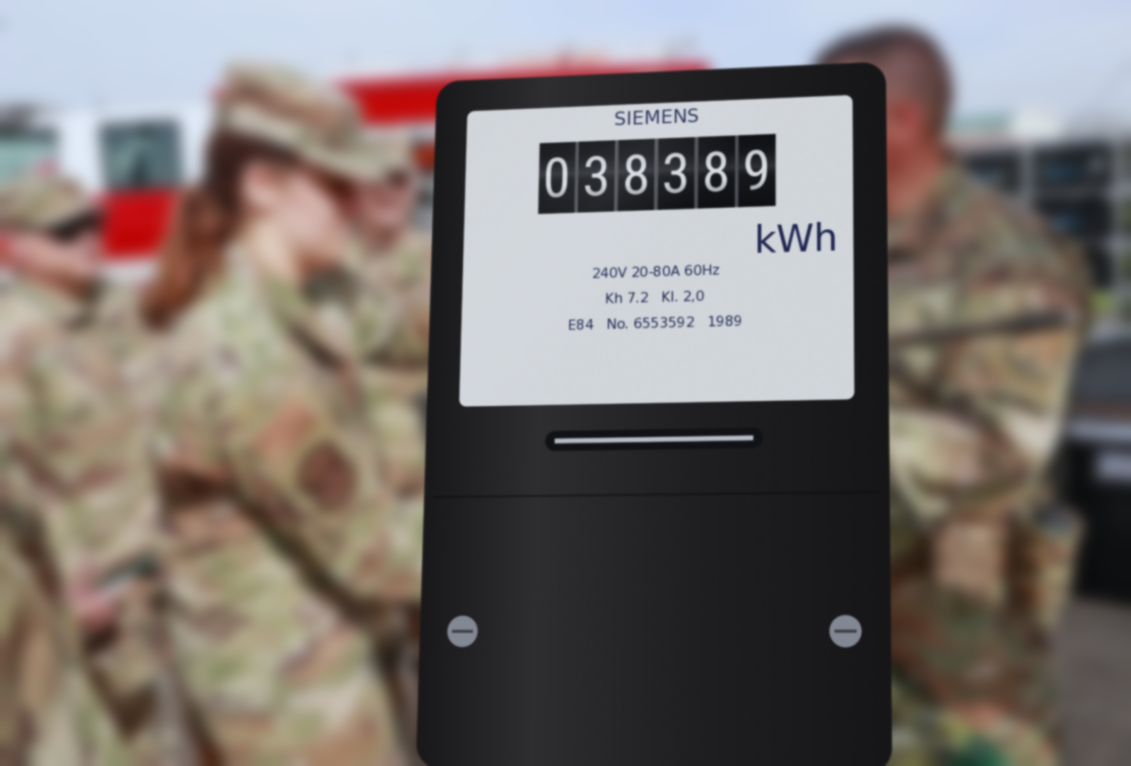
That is kWh 38389
